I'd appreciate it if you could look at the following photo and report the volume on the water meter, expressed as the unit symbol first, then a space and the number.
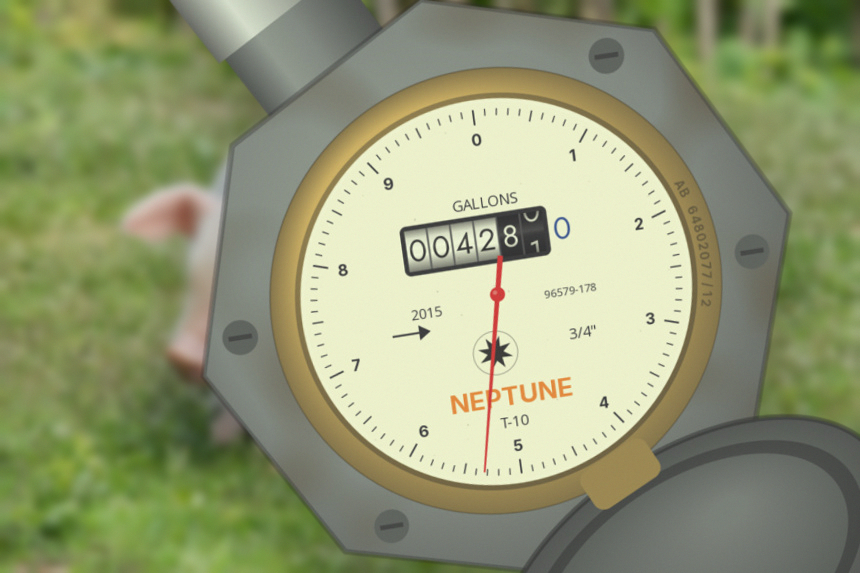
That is gal 42805.3
